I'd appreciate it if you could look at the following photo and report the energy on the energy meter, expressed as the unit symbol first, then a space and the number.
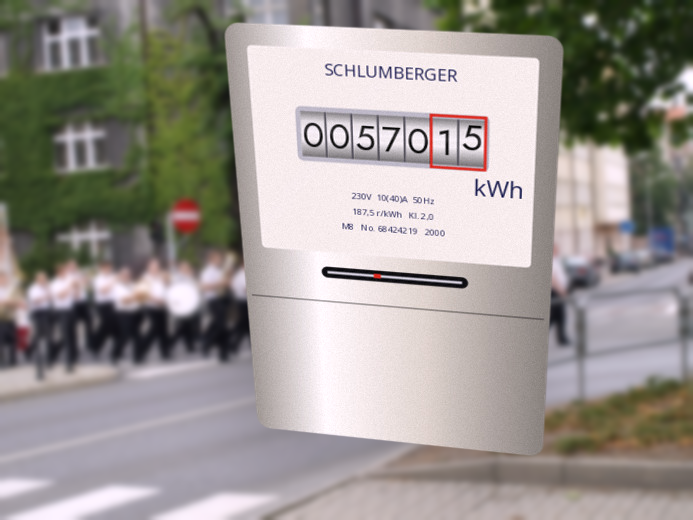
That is kWh 570.15
